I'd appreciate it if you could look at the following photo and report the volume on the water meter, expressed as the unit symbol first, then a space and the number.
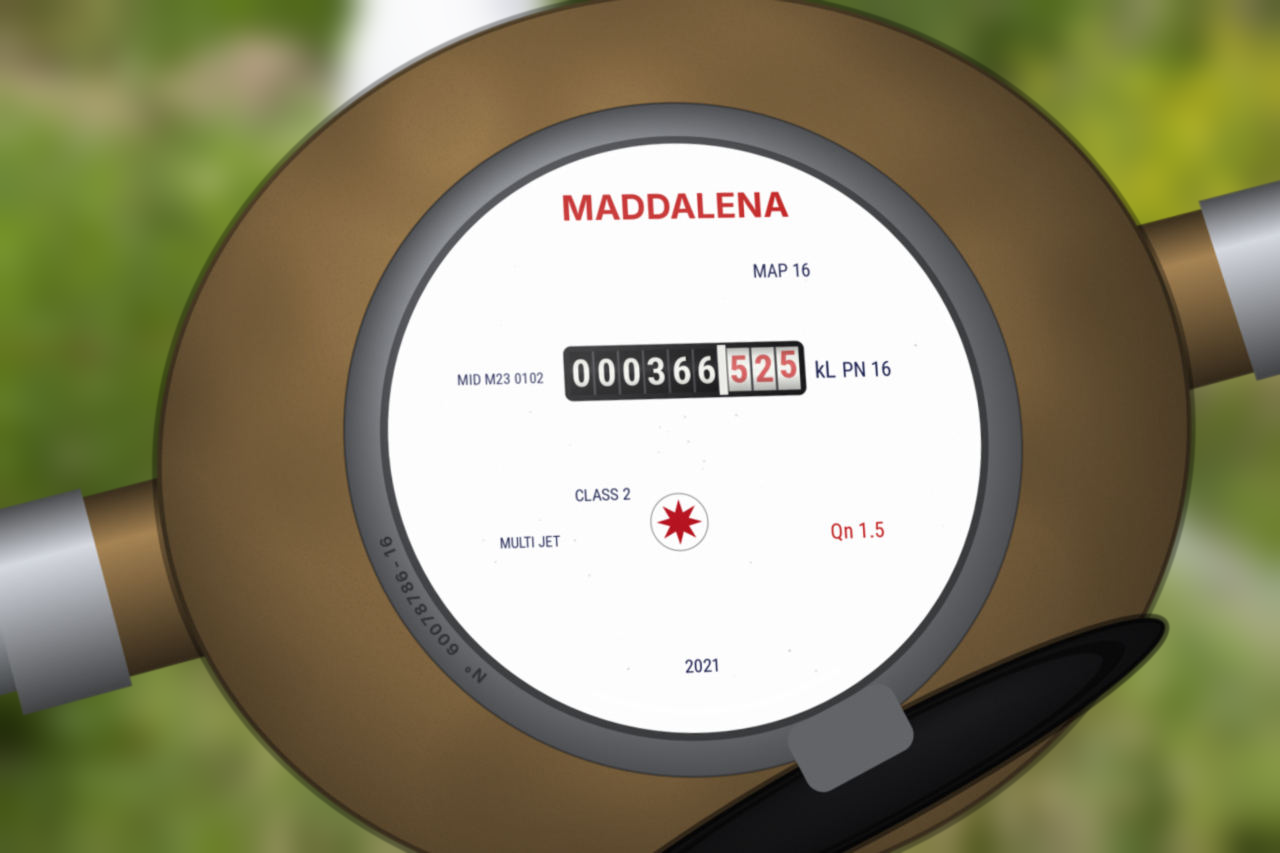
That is kL 366.525
